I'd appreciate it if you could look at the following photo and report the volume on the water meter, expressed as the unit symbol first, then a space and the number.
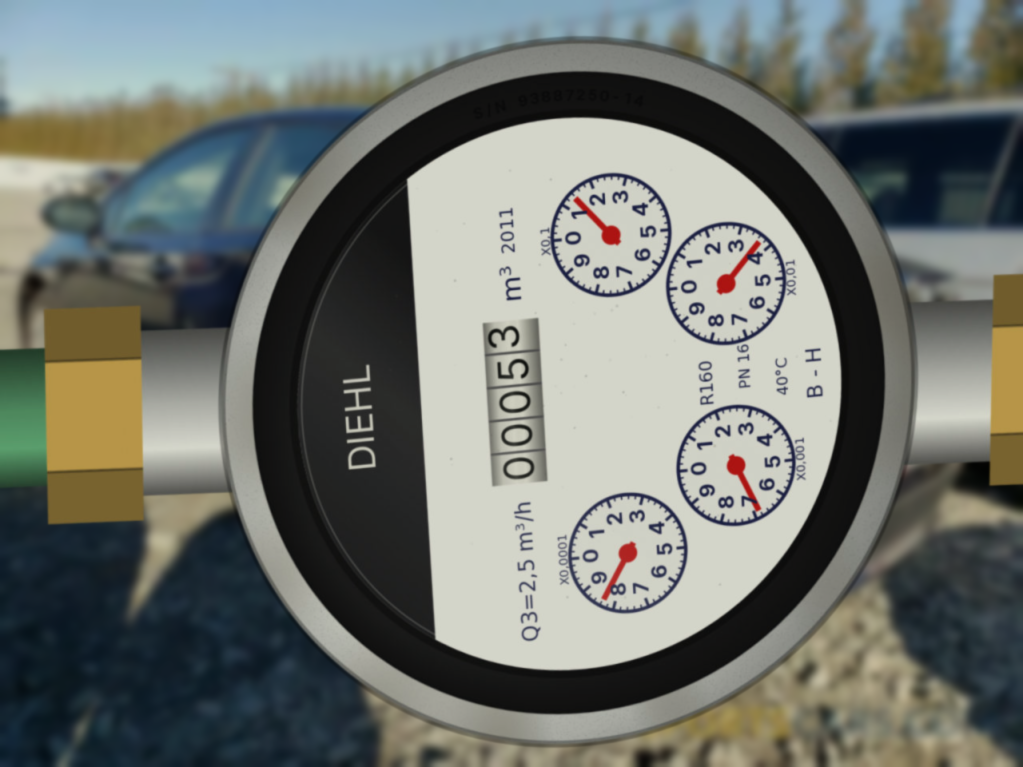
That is m³ 53.1368
